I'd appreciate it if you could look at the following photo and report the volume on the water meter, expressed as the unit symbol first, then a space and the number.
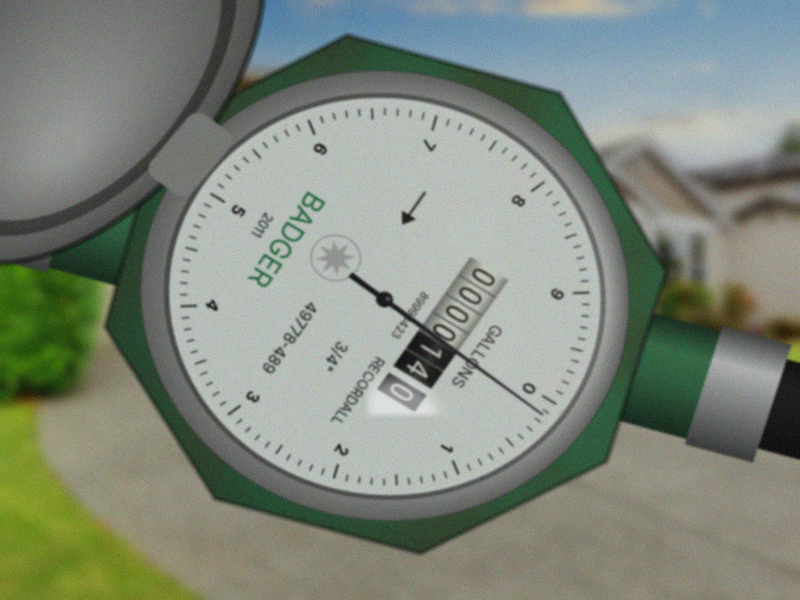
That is gal 140.1
